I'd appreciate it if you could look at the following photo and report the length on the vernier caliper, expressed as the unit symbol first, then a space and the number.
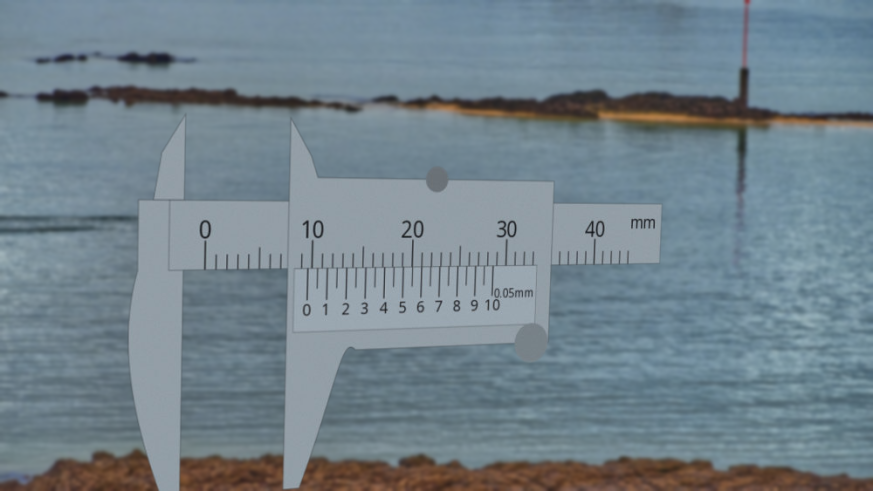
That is mm 9.6
